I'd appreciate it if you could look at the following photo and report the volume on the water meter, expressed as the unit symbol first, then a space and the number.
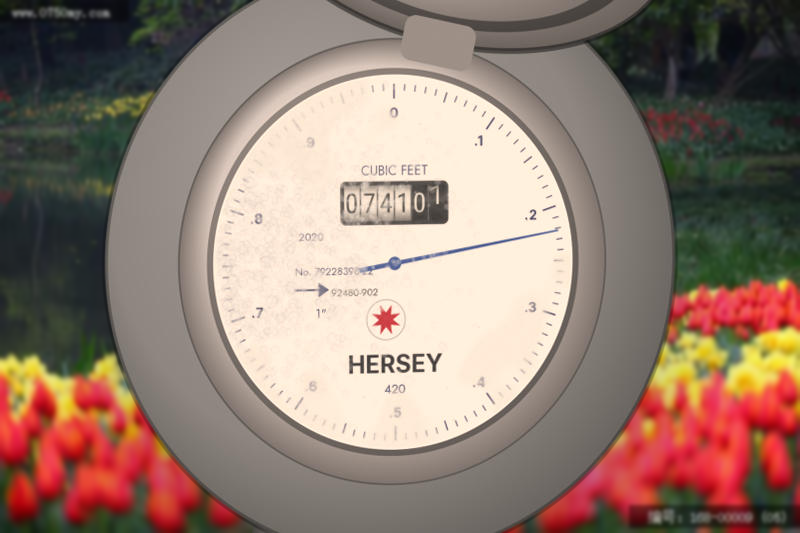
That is ft³ 74101.22
